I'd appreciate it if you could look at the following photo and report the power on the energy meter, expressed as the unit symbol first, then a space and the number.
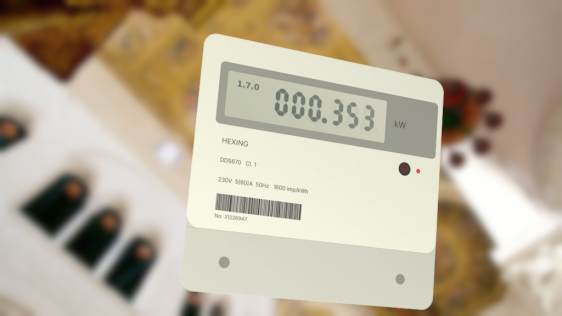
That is kW 0.353
